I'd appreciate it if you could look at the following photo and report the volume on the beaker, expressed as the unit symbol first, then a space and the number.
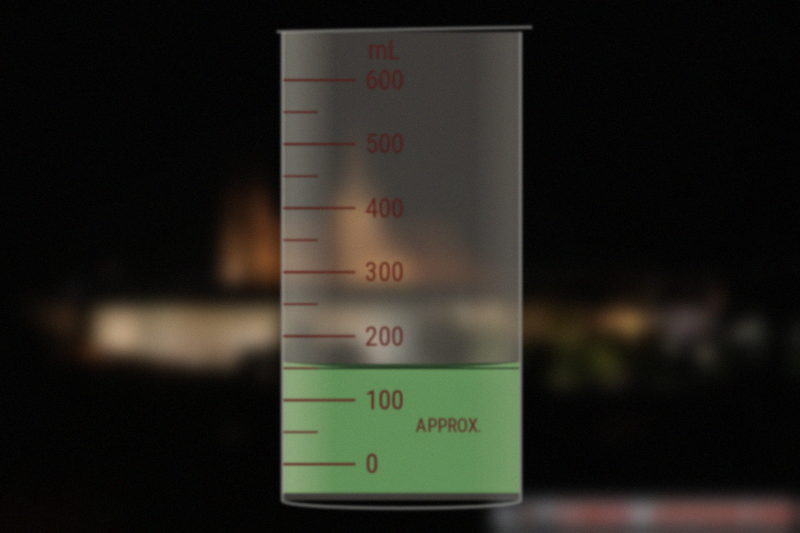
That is mL 150
